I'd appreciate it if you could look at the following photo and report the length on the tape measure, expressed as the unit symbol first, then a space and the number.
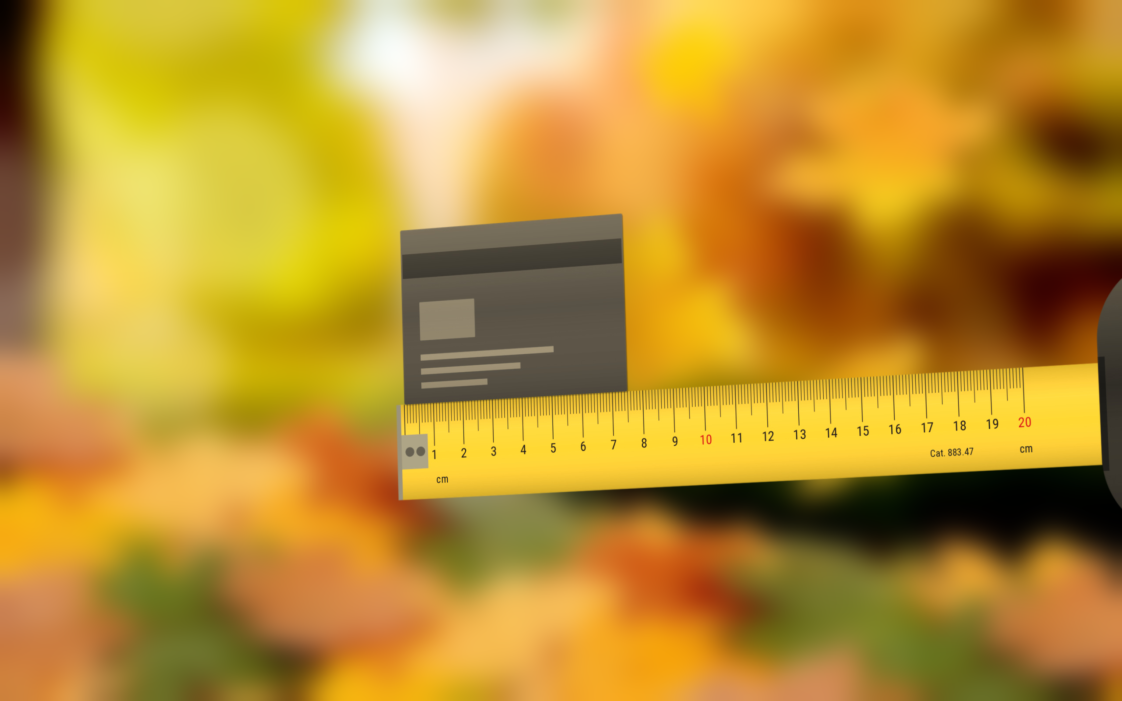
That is cm 7.5
